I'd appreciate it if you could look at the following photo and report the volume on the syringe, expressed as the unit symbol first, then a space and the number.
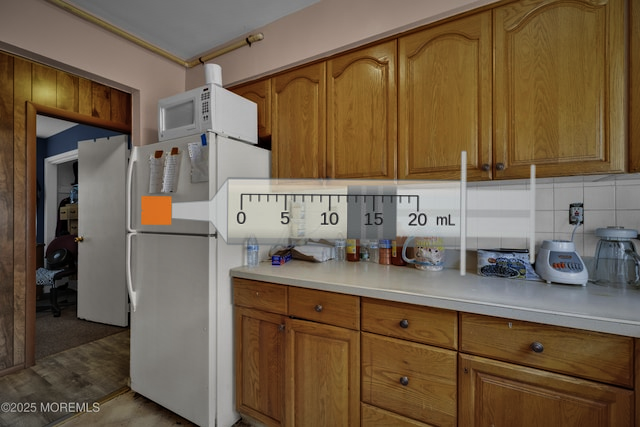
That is mL 12
